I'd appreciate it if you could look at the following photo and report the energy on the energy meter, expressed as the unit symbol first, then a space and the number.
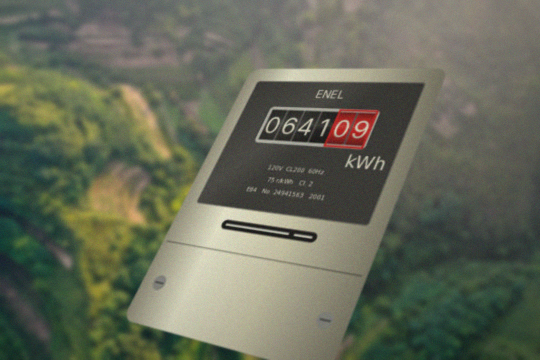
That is kWh 641.09
